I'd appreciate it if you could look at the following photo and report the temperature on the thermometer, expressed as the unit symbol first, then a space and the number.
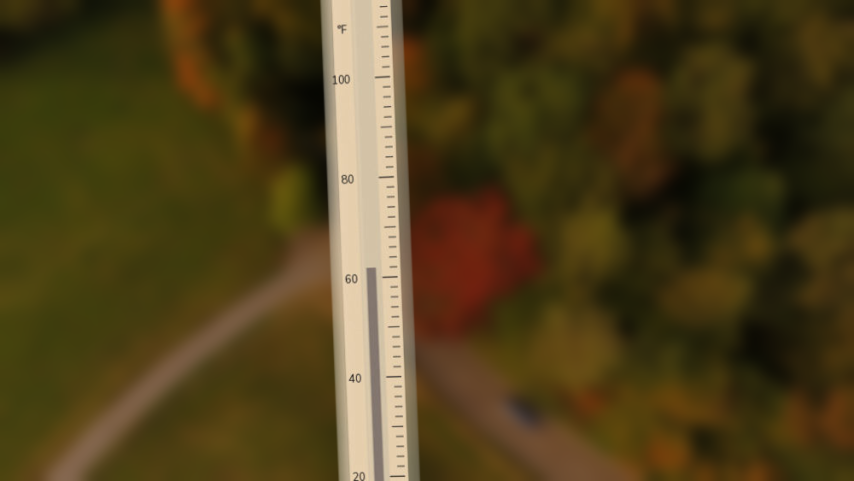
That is °F 62
